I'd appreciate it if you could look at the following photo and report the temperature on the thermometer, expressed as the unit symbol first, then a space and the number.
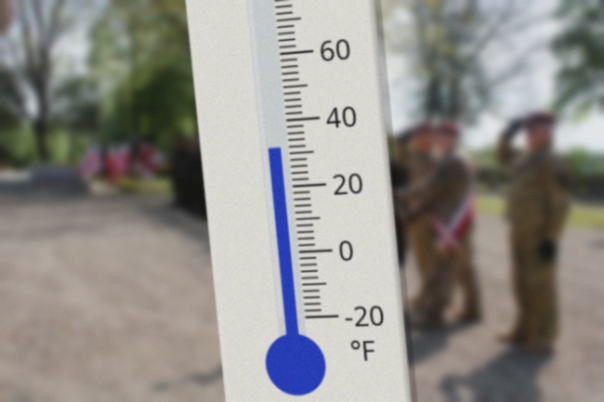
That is °F 32
